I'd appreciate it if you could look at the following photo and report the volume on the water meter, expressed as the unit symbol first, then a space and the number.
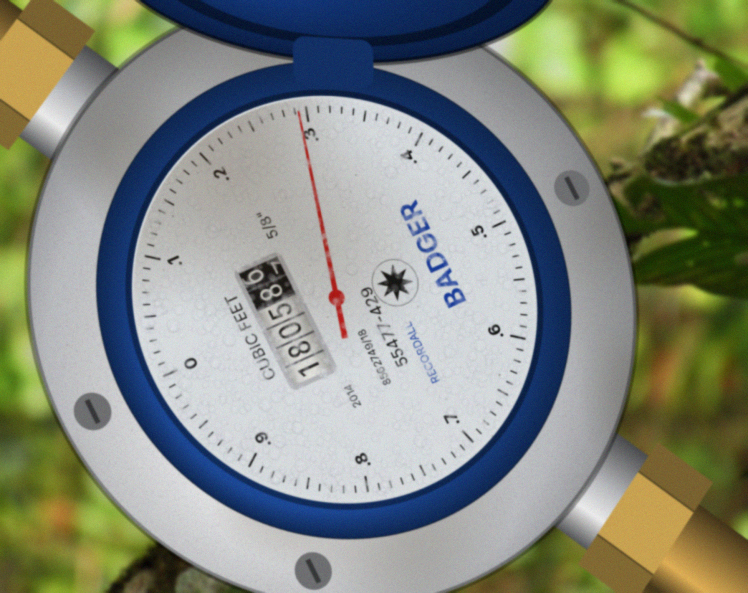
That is ft³ 180586.29
